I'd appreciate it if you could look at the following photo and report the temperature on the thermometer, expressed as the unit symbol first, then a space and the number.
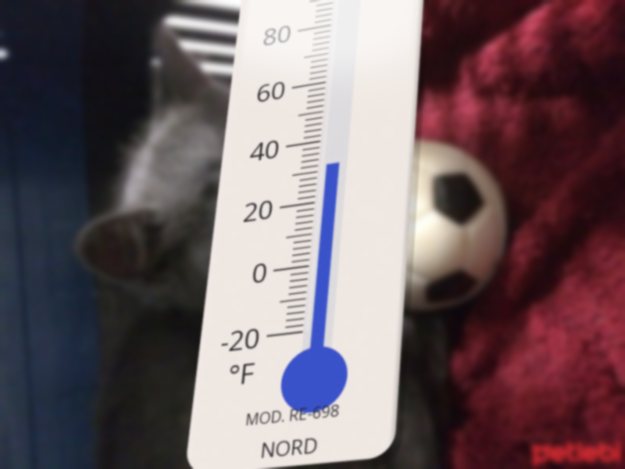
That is °F 32
